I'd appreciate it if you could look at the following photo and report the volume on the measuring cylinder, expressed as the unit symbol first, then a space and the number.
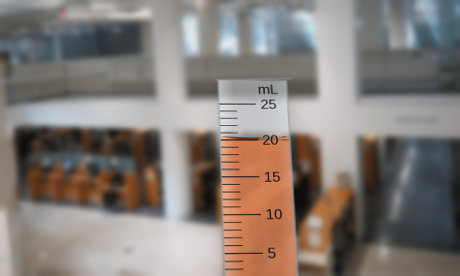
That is mL 20
